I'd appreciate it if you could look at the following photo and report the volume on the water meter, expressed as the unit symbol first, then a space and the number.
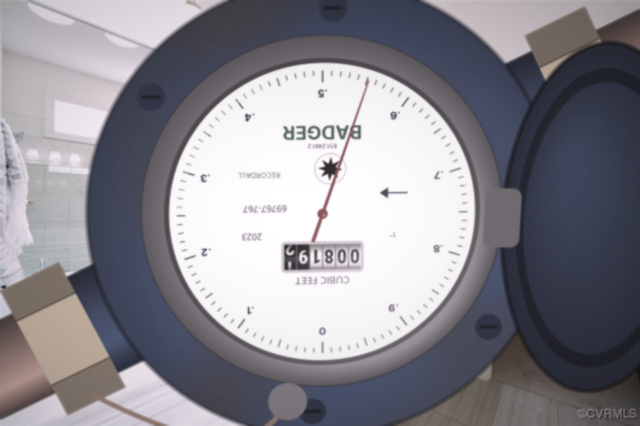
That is ft³ 8191.55
